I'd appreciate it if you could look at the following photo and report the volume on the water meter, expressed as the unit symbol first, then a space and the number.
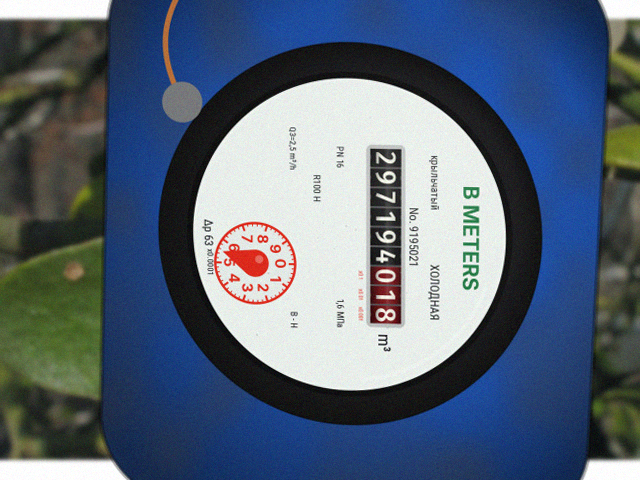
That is m³ 297194.0185
